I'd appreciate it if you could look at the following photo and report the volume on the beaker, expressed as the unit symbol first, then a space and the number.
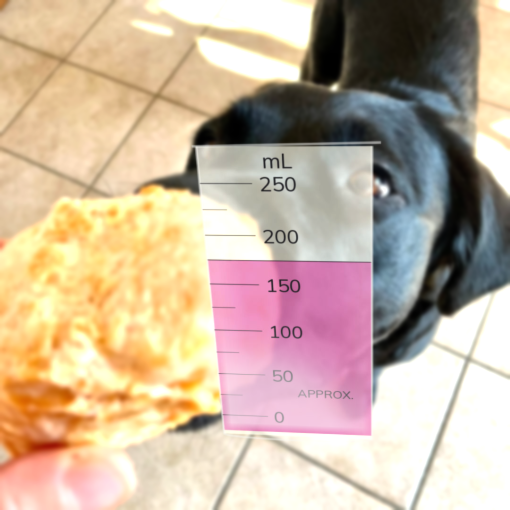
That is mL 175
